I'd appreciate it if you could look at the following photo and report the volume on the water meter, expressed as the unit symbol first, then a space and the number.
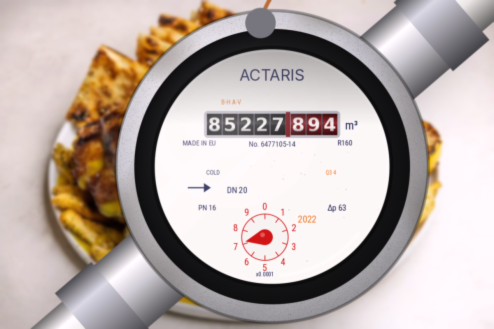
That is m³ 85227.8947
